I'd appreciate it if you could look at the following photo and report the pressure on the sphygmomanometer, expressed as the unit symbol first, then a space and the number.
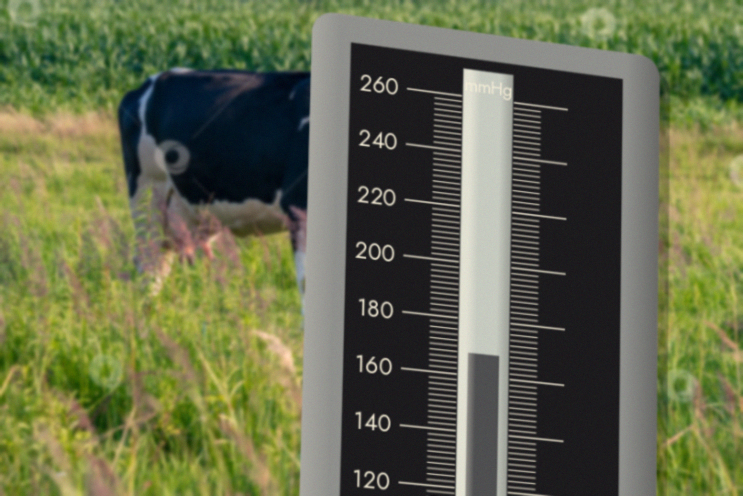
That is mmHg 168
